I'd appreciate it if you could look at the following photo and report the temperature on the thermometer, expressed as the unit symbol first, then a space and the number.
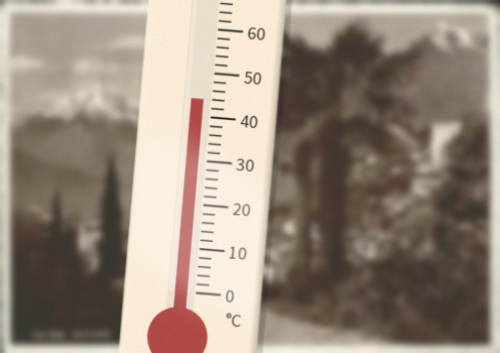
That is °C 44
